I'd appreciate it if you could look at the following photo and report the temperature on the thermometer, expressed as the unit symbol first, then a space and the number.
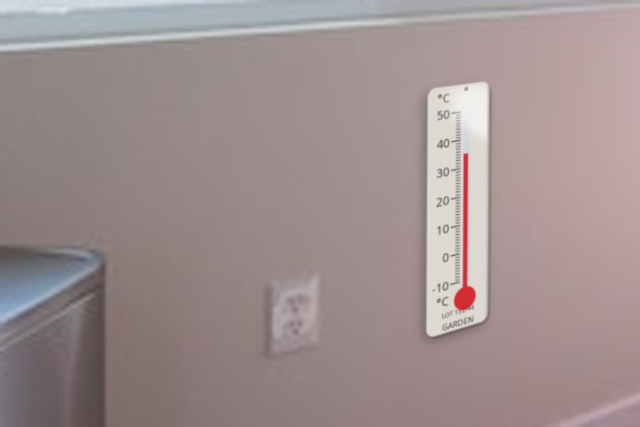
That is °C 35
